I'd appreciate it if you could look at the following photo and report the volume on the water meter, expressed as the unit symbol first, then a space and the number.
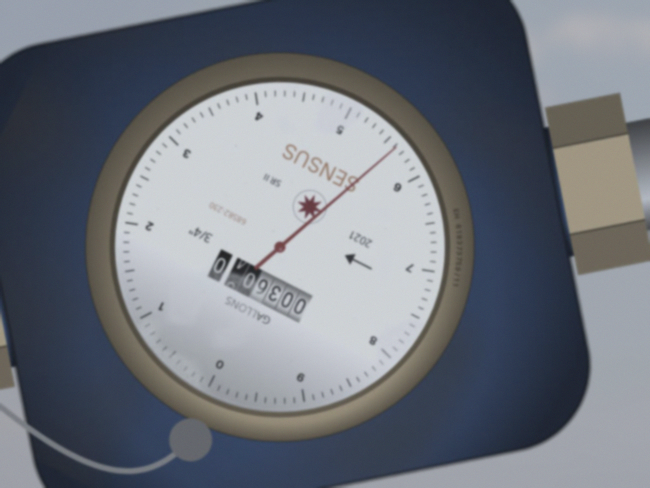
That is gal 36035.6
